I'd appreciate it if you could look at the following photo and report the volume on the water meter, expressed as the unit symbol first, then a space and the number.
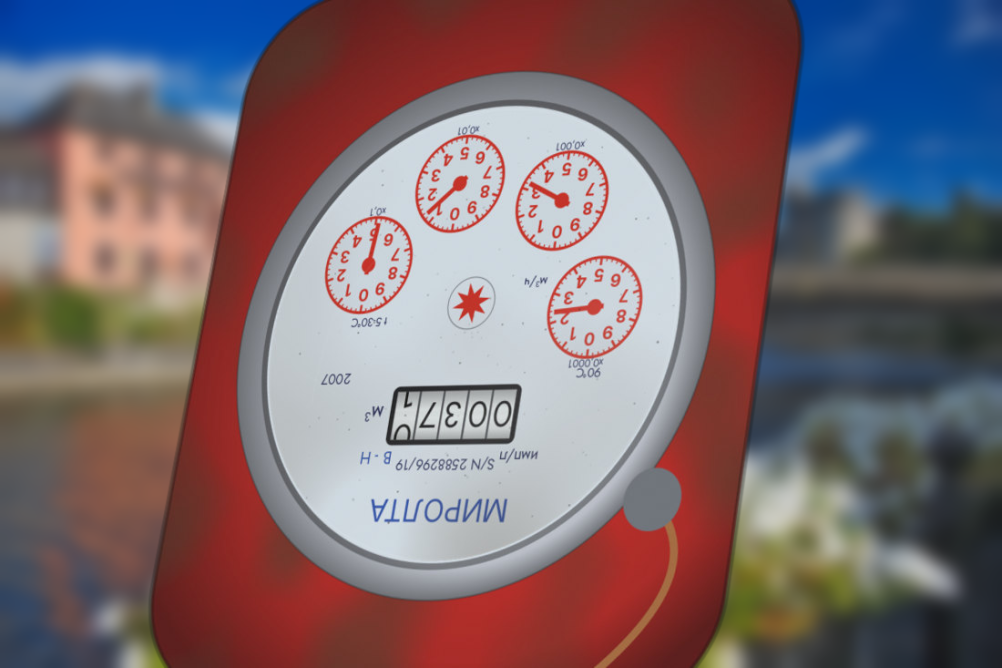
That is m³ 370.5132
